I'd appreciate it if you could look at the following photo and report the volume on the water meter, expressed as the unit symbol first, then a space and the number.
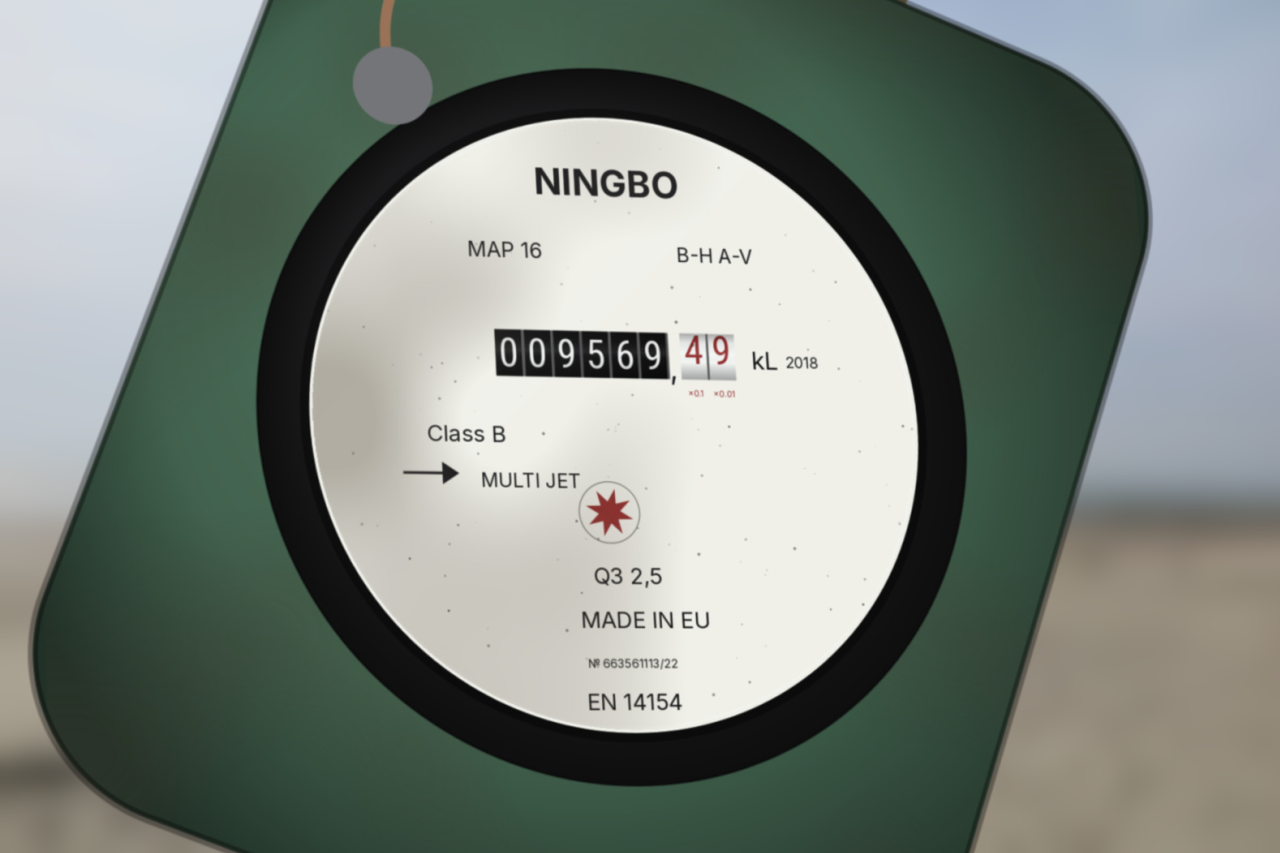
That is kL 9569.49
